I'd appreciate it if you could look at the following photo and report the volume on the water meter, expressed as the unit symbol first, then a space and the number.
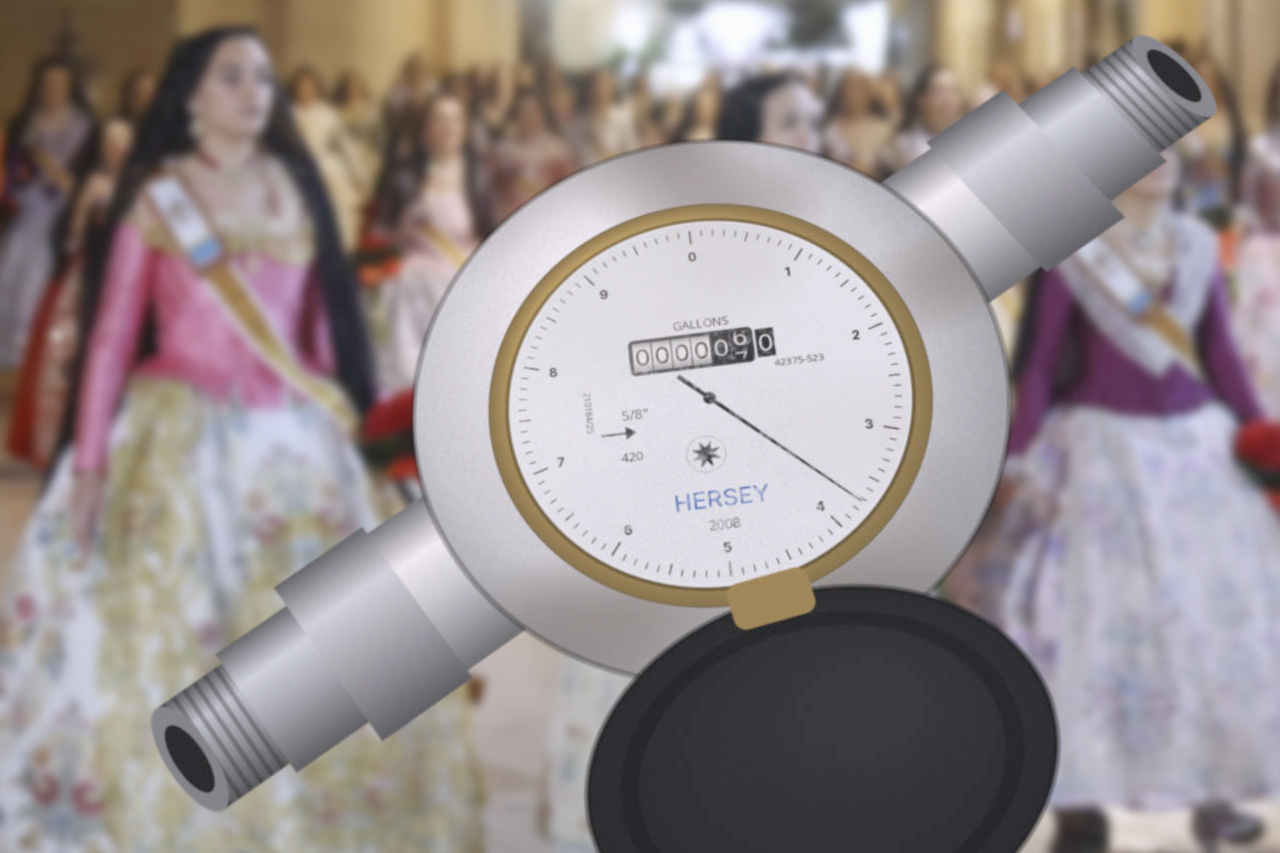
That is gal 63.7
